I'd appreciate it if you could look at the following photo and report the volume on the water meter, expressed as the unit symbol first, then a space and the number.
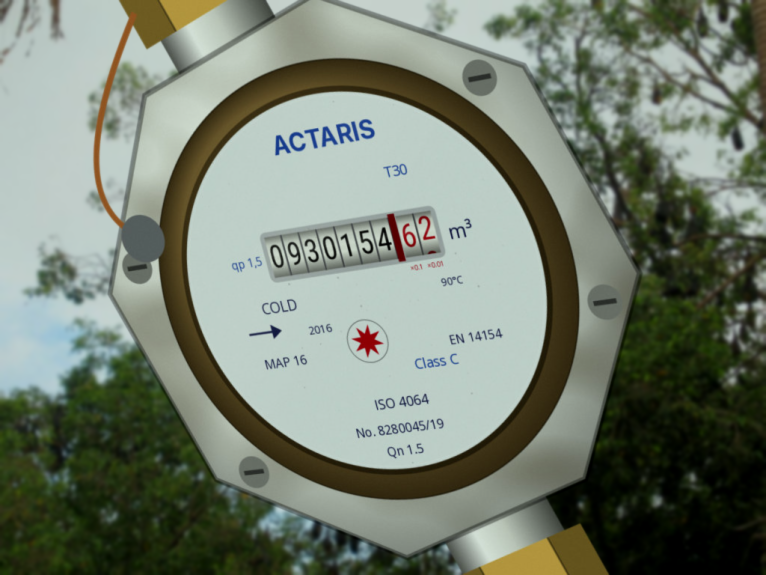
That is m³ 930154.62
